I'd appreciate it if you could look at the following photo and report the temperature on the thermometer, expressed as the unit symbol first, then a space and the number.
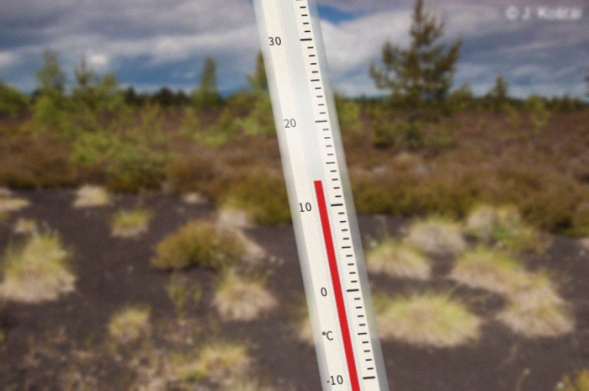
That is °C 13
